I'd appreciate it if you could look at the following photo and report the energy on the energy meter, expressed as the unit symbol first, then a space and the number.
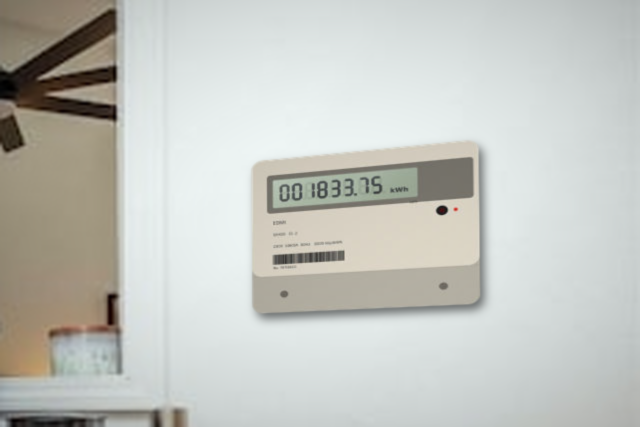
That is kWh 1833.75
